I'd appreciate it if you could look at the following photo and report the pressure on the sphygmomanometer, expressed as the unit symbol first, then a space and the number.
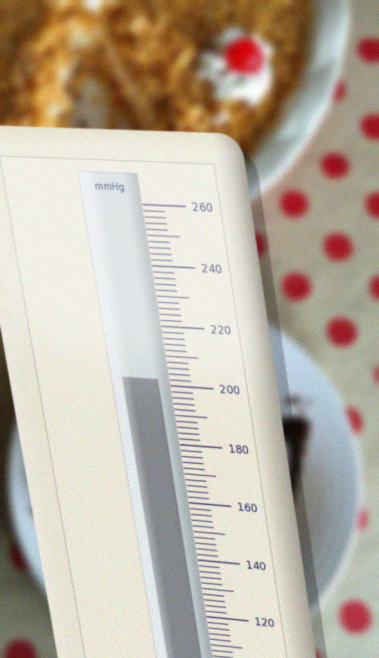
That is mmHg 202
